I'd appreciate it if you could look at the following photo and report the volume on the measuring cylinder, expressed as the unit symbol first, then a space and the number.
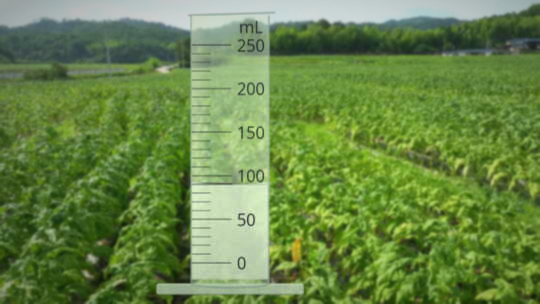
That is mL 90
